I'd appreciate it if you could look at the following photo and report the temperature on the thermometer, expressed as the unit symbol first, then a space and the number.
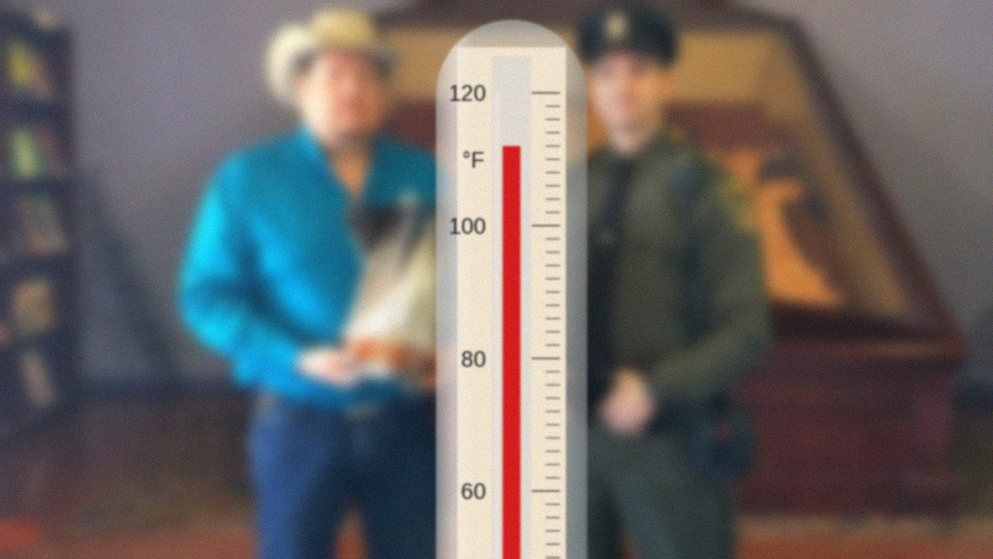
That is °F 112
